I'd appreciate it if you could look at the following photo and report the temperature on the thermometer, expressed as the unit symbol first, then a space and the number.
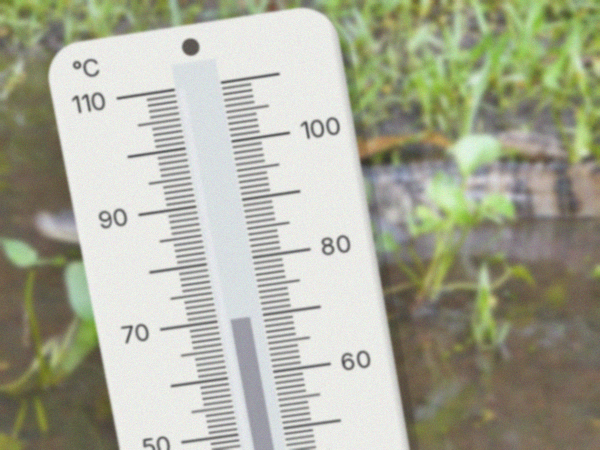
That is °C 70
